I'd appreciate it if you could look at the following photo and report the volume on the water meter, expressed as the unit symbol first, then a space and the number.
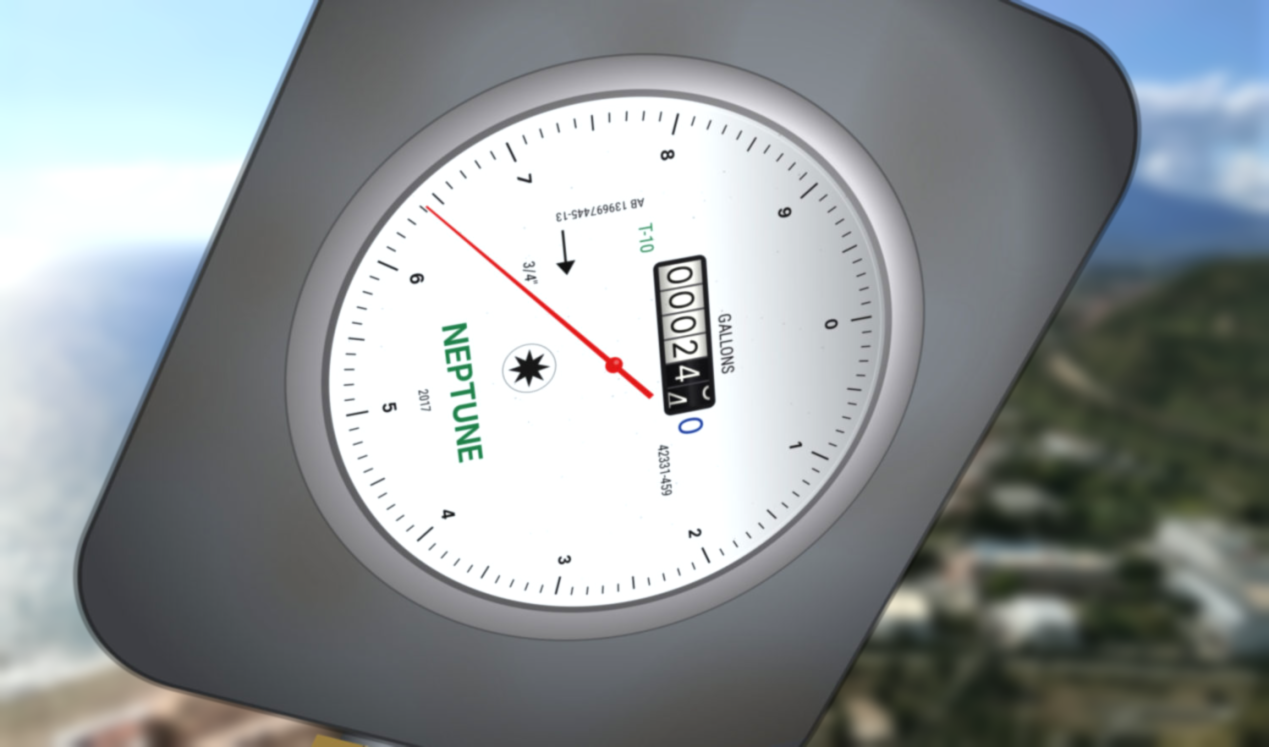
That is gal 2436.4
